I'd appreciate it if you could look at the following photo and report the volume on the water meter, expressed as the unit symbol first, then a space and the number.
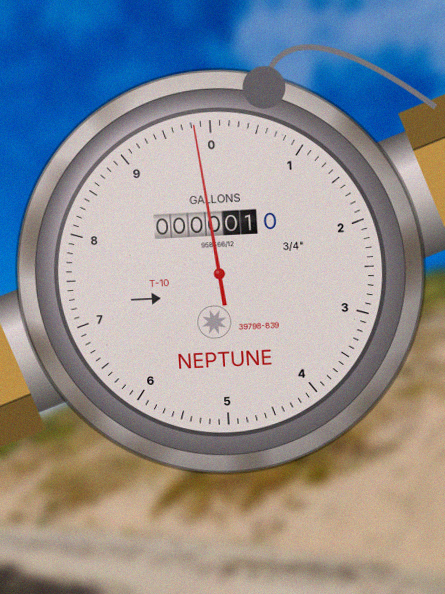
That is gal 9.8
